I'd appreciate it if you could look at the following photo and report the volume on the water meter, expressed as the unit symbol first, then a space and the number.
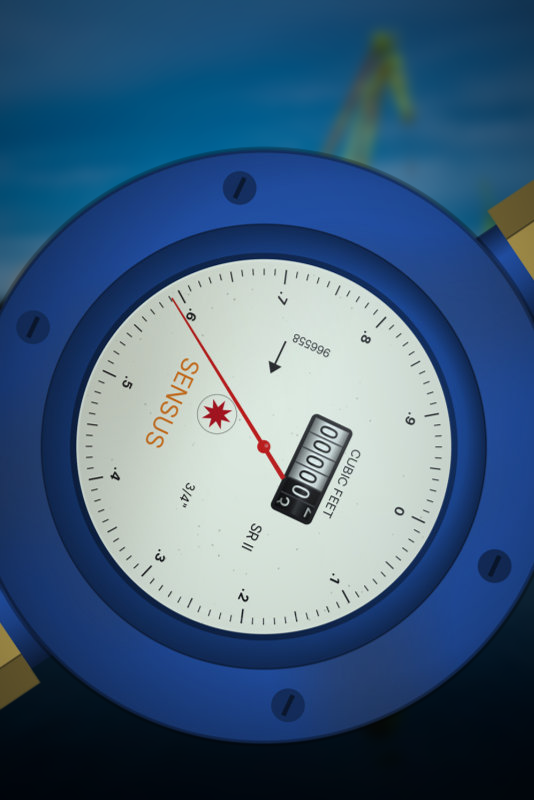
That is ft³ 2.59
